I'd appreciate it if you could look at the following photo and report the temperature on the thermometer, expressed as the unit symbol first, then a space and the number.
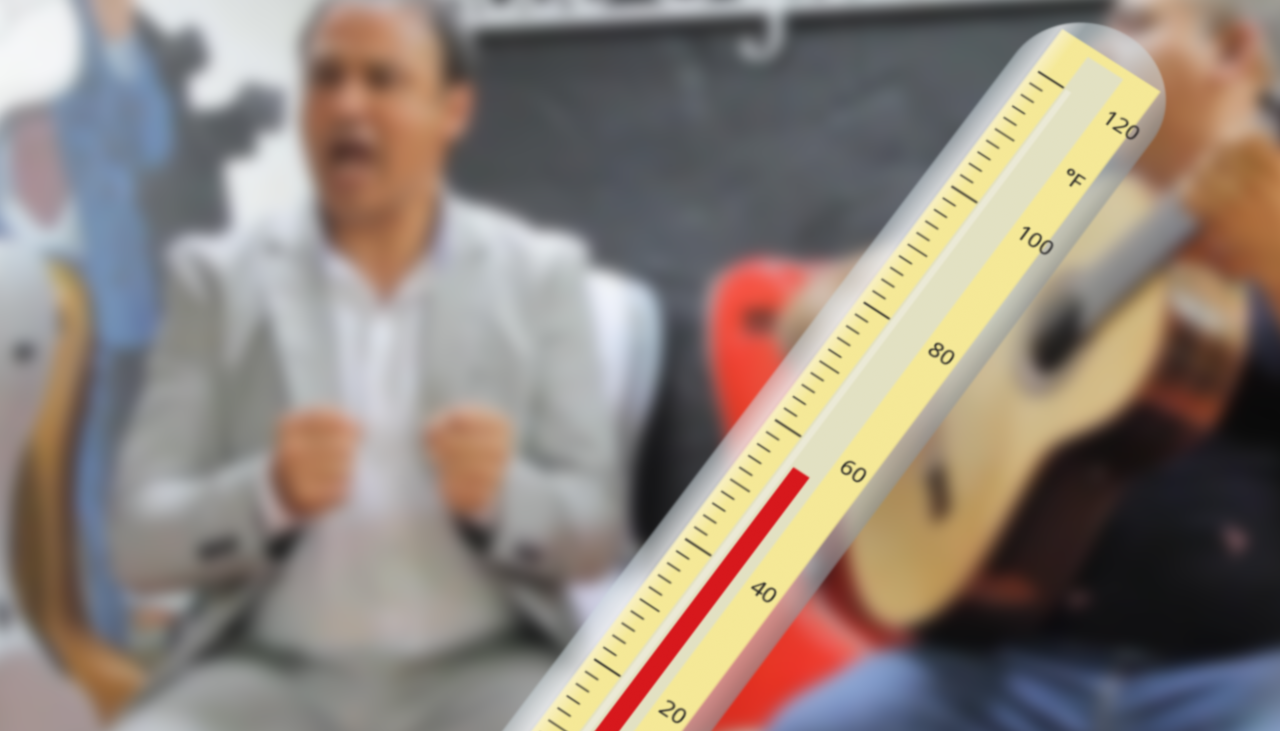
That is °F 56
